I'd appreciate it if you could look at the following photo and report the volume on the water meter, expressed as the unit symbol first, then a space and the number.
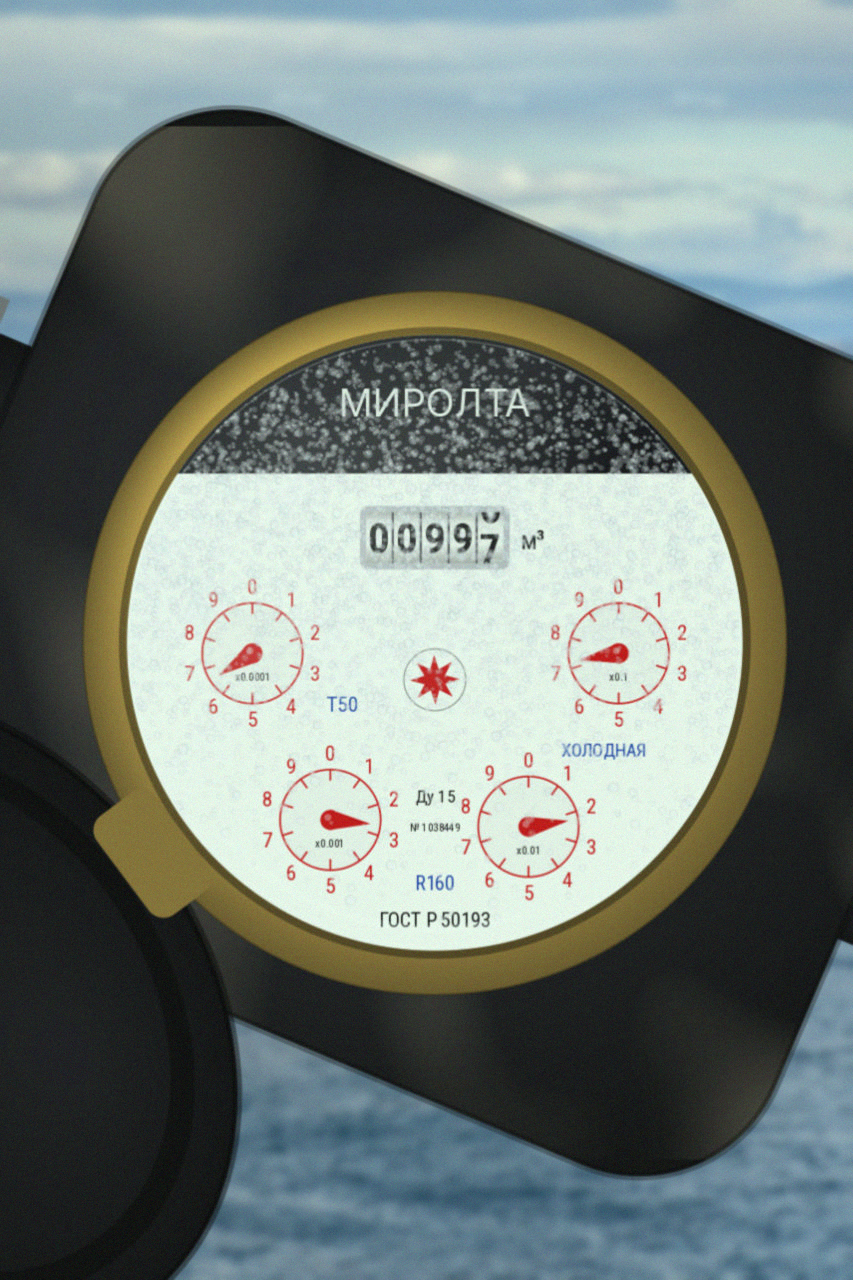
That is m³ 996.7226
